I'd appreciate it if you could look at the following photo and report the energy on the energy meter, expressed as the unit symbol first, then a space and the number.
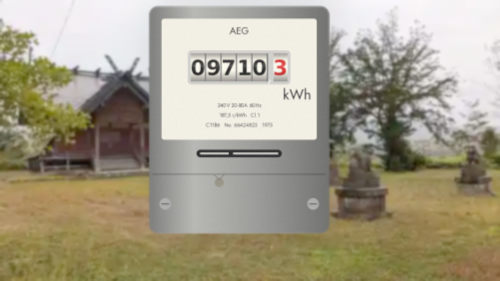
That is kWh 9710.3
